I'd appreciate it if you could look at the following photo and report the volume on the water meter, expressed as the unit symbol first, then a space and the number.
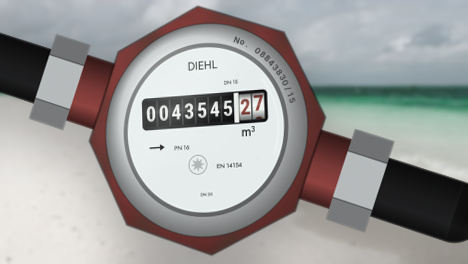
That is m³ 43545.27
